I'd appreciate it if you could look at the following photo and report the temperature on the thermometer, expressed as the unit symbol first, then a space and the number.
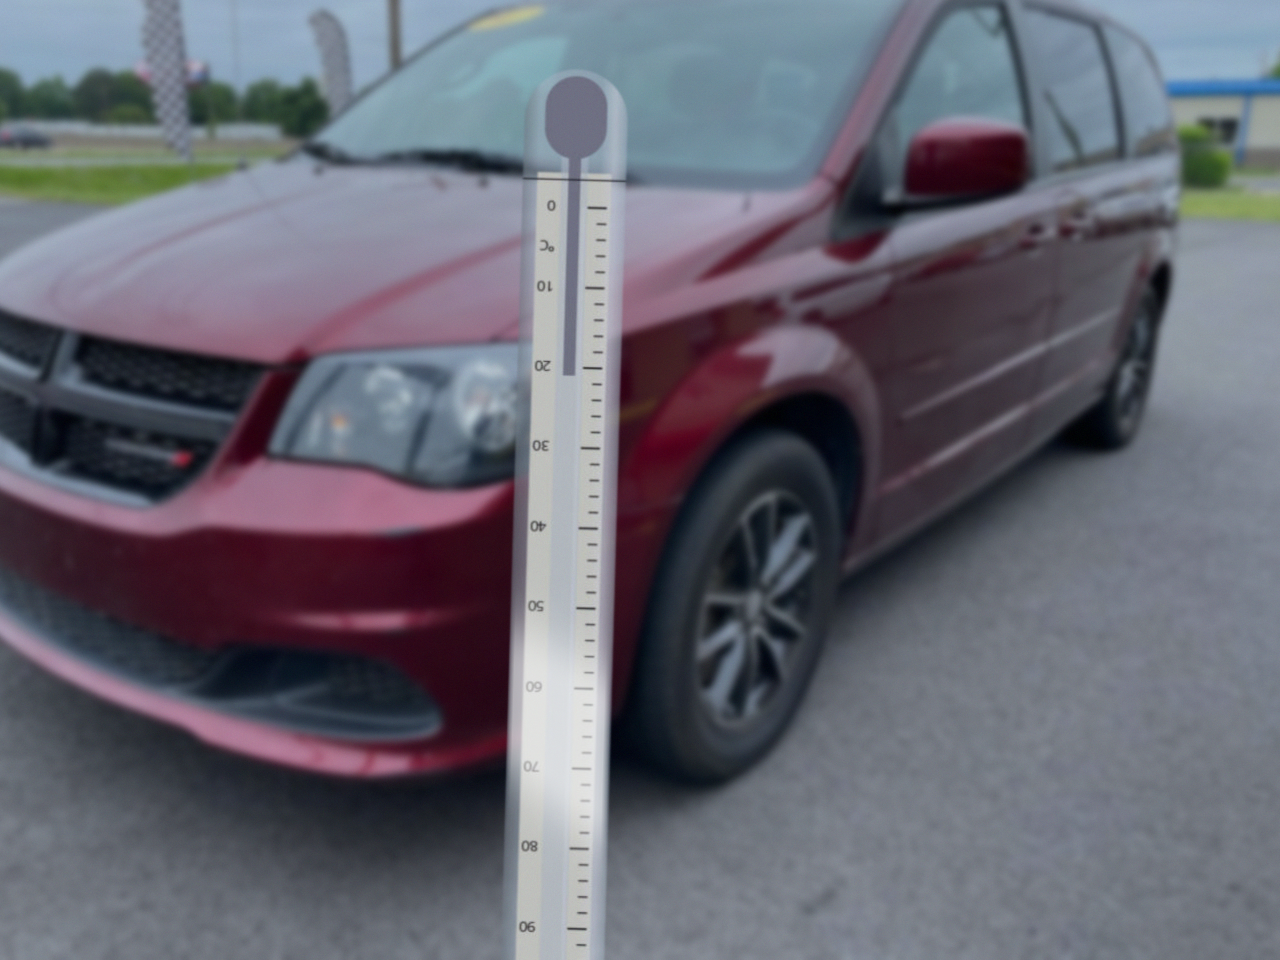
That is °C 21
